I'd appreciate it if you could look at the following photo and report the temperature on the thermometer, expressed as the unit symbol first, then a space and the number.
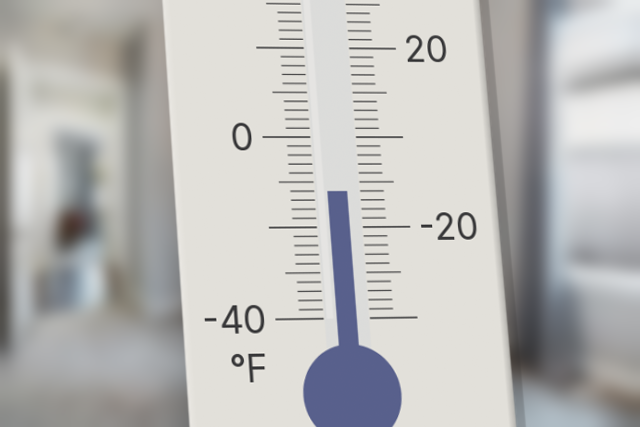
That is °F -12
